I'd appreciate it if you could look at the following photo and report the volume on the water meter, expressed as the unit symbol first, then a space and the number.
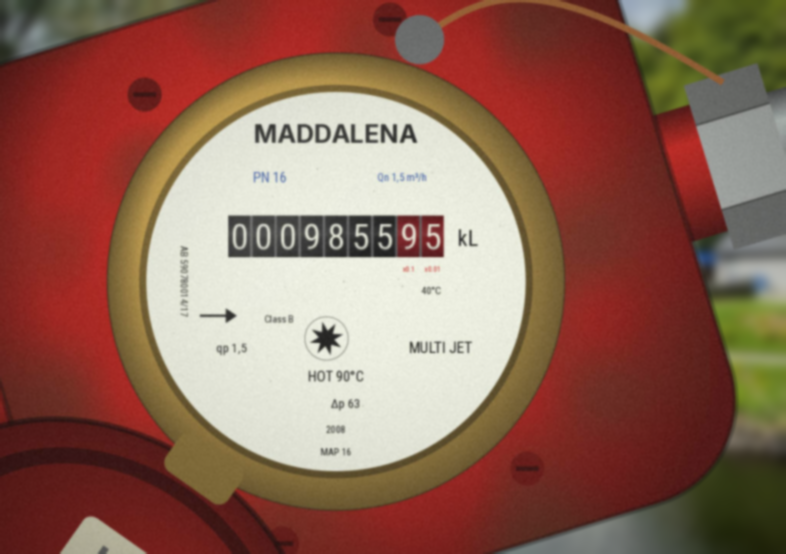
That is kL 9855.95
